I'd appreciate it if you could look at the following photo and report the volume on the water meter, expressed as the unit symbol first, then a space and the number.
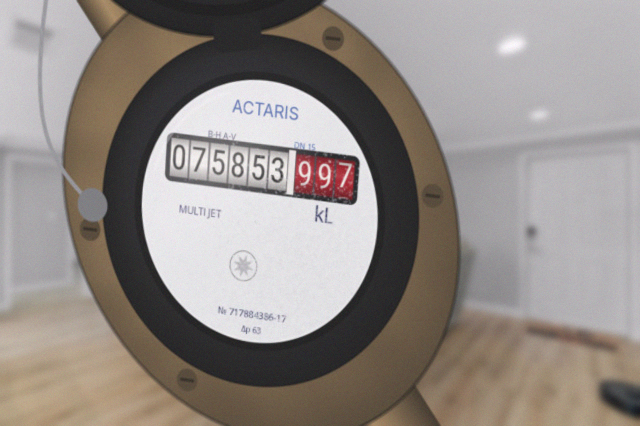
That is kL 75853.997
